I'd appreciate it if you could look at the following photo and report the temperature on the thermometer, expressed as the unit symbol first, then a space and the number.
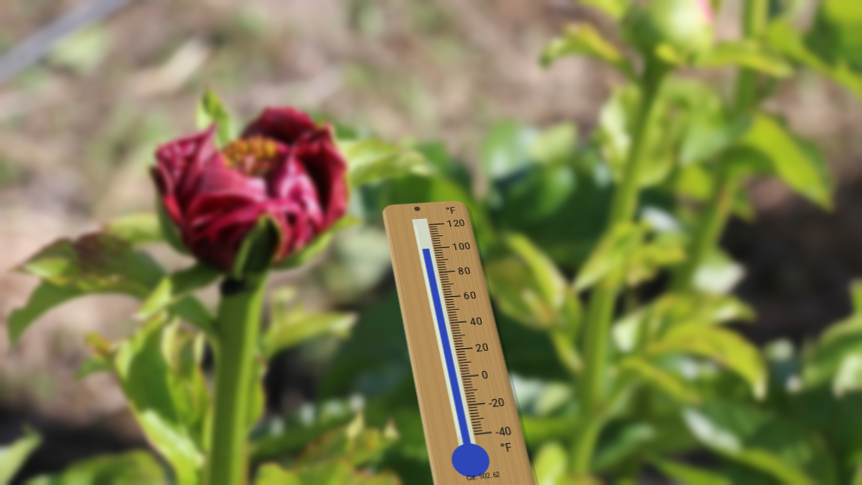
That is °F 100
